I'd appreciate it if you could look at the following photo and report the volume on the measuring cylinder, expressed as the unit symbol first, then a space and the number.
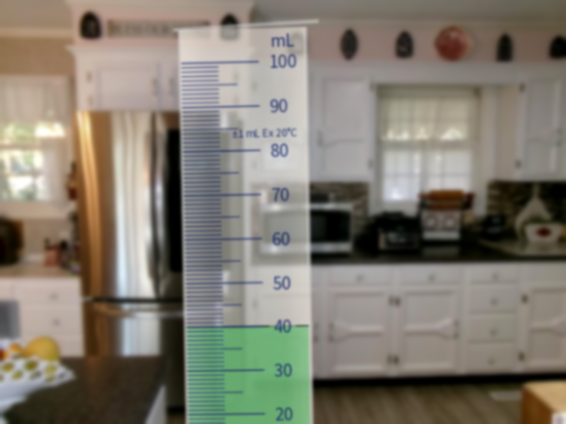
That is mL 40
